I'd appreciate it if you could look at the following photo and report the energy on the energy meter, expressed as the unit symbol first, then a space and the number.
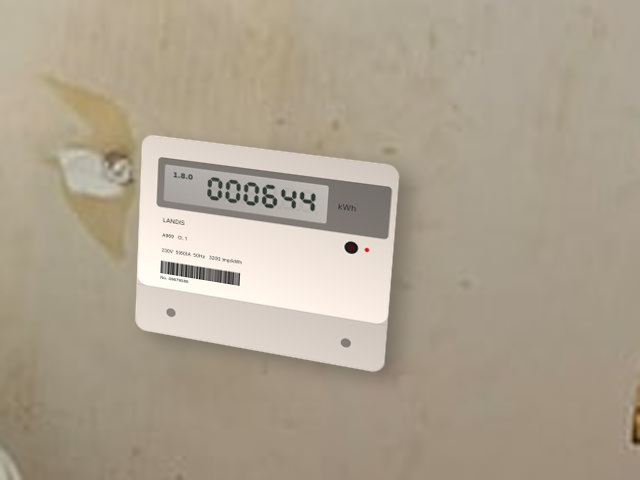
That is kWh 644
